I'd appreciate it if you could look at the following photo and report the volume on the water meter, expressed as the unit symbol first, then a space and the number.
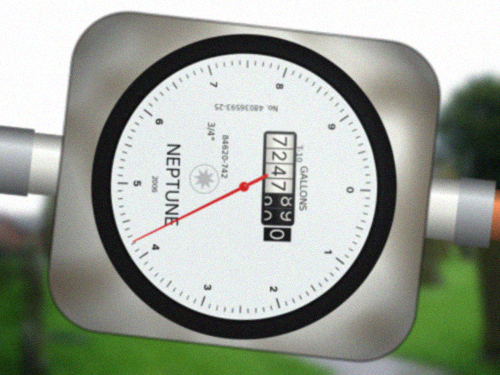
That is gal 7247894.2
